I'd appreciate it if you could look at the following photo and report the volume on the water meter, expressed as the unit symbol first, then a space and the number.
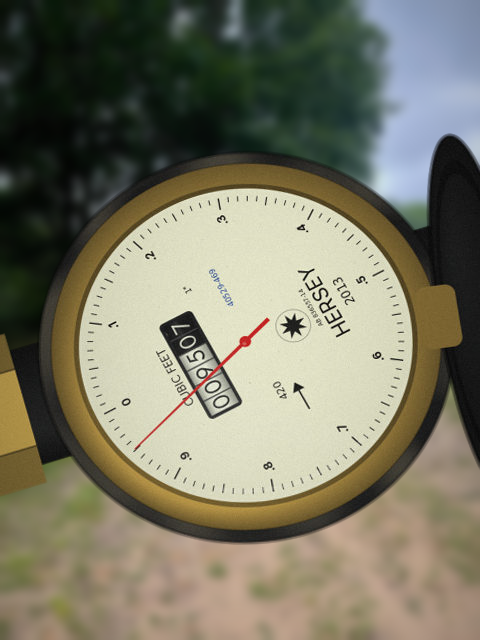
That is ft³ 9506.95
